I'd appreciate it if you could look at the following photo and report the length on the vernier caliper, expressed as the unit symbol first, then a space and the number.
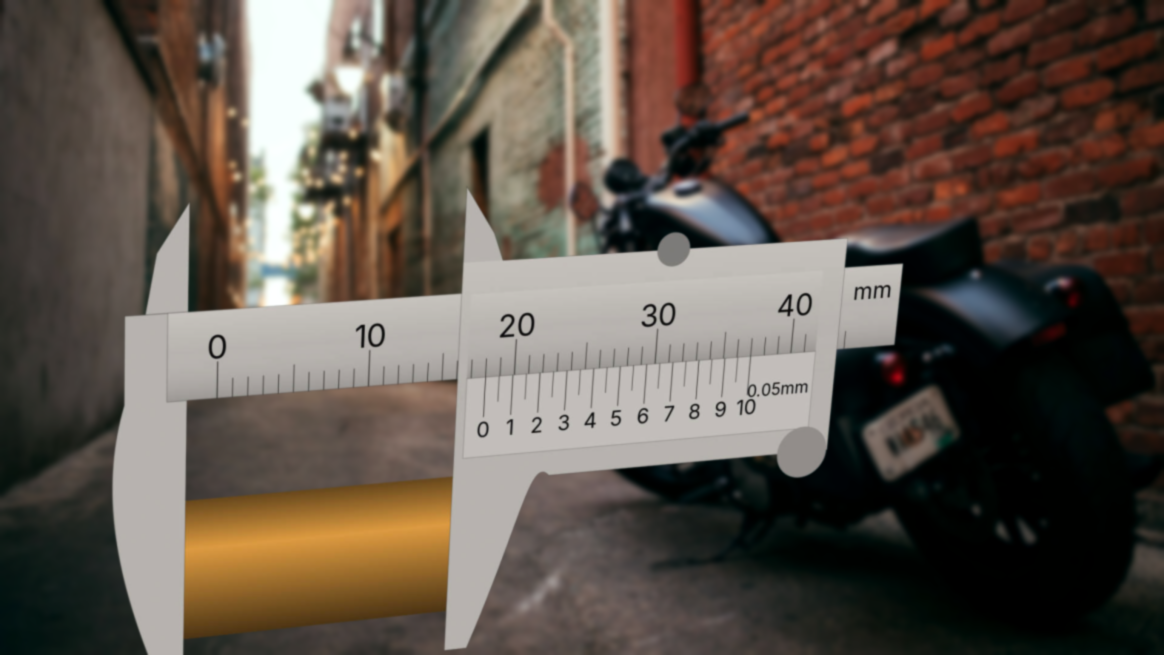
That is mm 18.0
